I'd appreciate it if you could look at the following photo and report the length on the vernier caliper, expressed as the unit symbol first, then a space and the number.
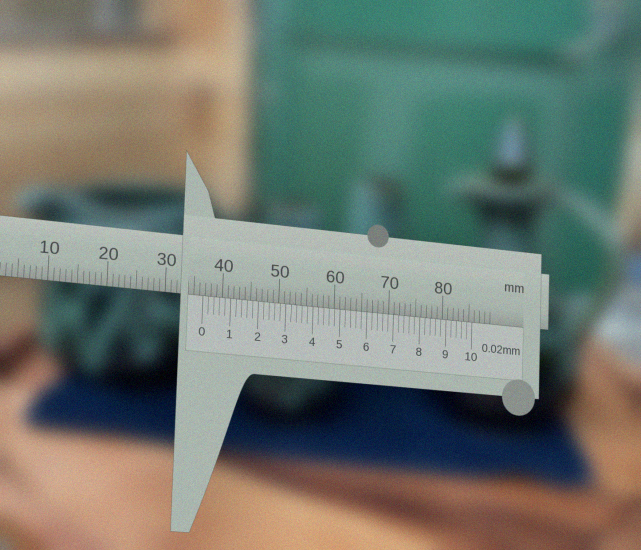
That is mm 36.6
